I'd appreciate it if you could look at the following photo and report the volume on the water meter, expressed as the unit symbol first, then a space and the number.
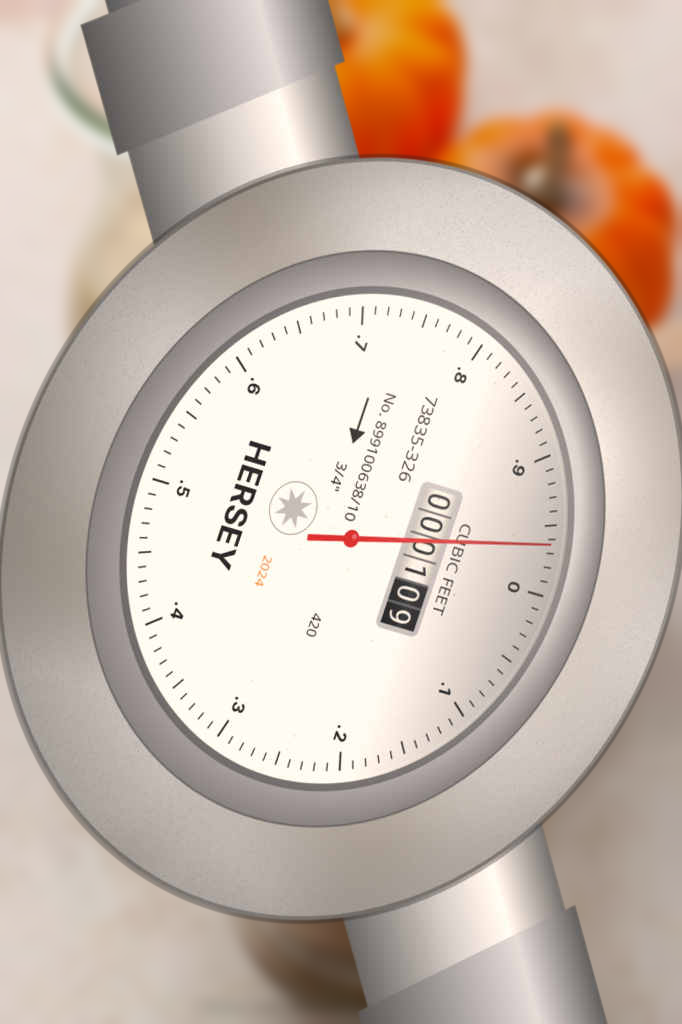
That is ft³ 108.96
